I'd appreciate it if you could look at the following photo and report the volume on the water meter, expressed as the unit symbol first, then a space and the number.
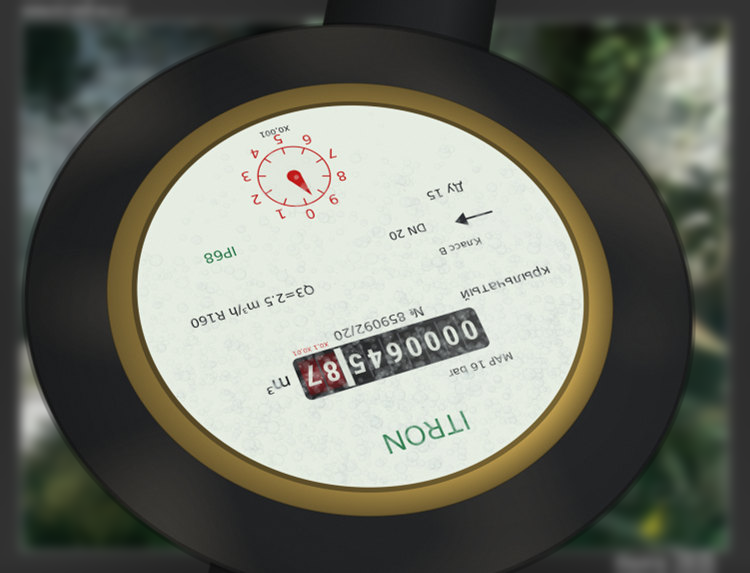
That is m³ 645.869
